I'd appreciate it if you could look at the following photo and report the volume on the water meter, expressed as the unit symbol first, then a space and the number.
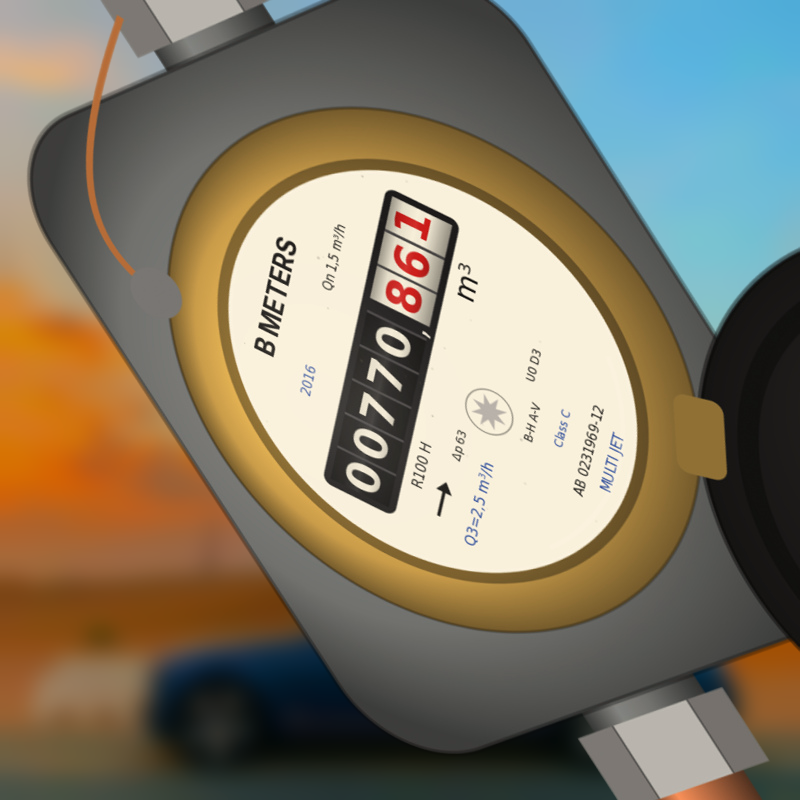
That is m³ 770.861
